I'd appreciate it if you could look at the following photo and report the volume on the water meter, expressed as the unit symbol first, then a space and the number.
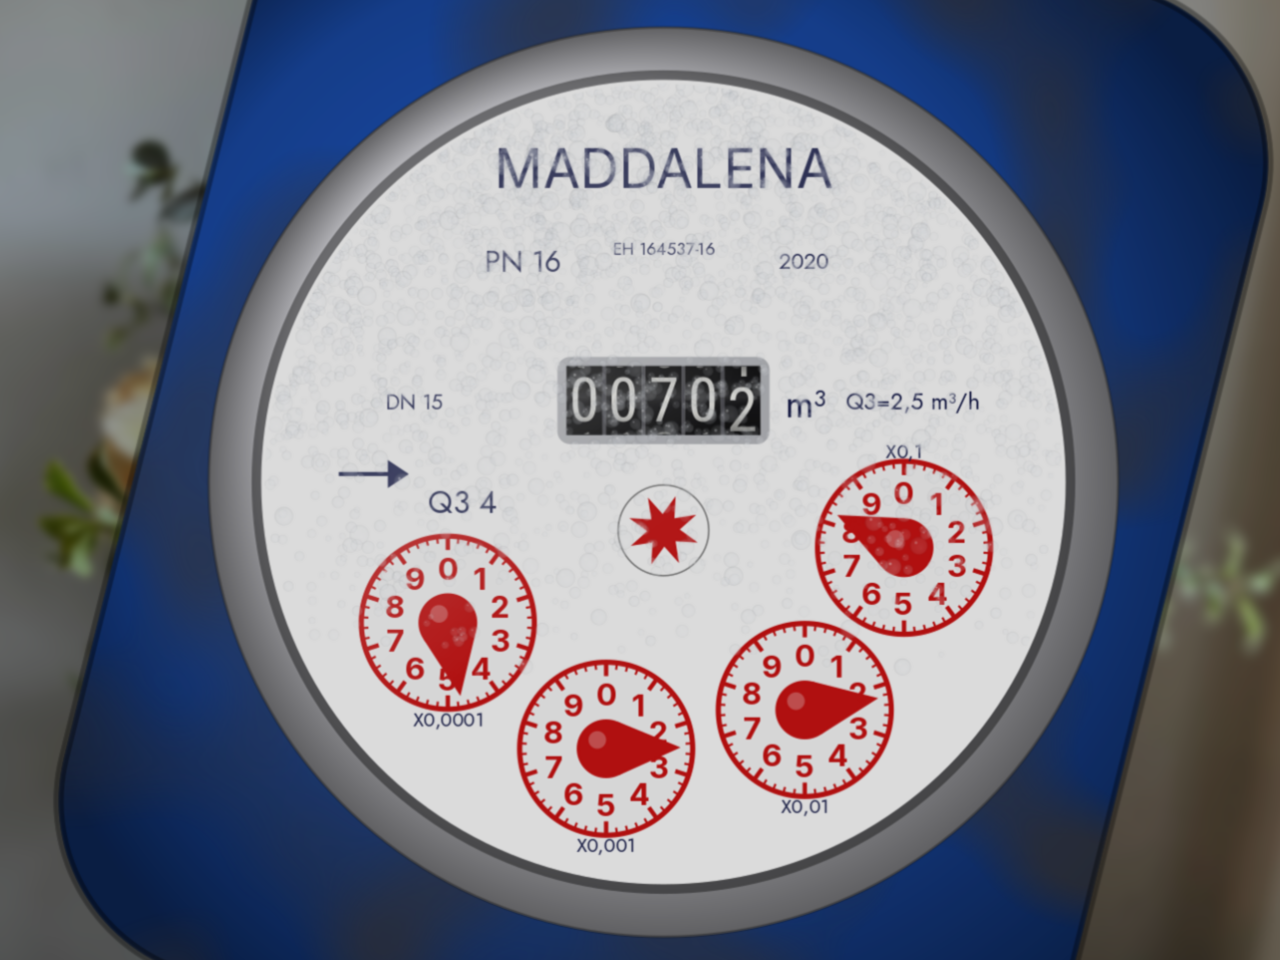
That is m³ 701.8224
